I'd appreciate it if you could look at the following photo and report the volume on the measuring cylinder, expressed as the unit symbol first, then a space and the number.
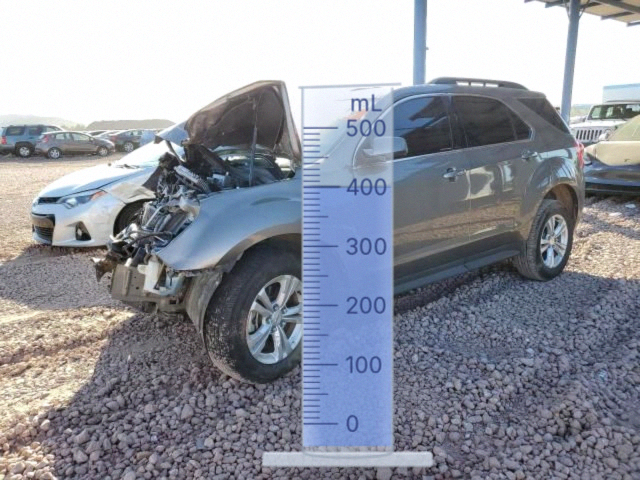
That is mL 400
